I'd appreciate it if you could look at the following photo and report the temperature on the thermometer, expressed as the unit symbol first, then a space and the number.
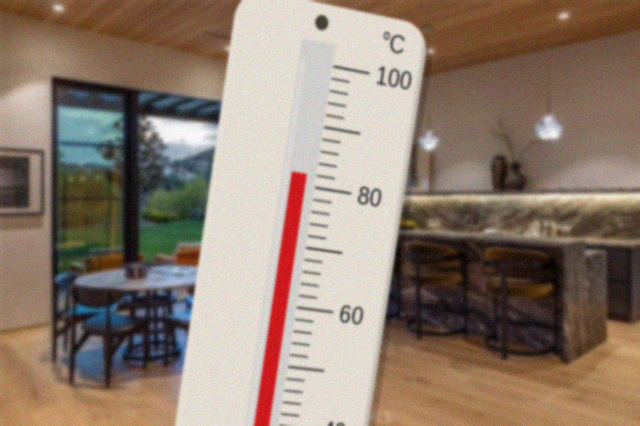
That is °C 82
